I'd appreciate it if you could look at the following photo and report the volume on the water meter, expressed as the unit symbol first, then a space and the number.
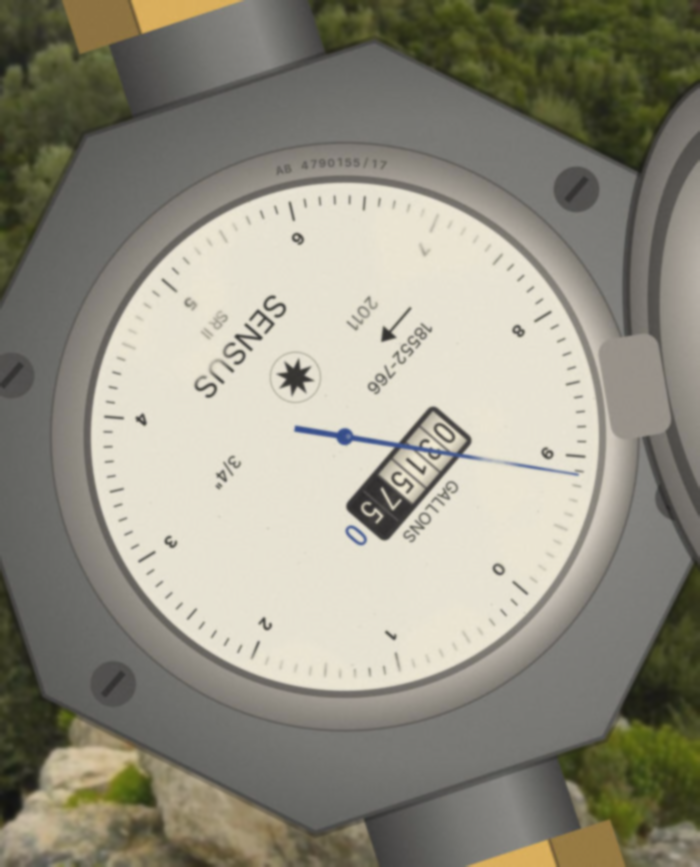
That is gal 315749.1
